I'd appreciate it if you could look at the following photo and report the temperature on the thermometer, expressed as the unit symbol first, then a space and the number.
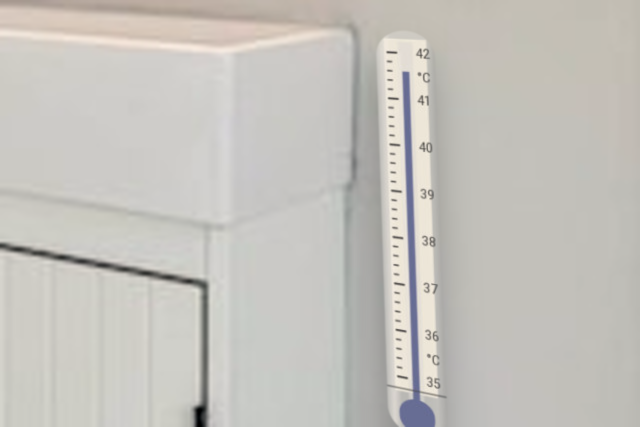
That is °C 41.6
